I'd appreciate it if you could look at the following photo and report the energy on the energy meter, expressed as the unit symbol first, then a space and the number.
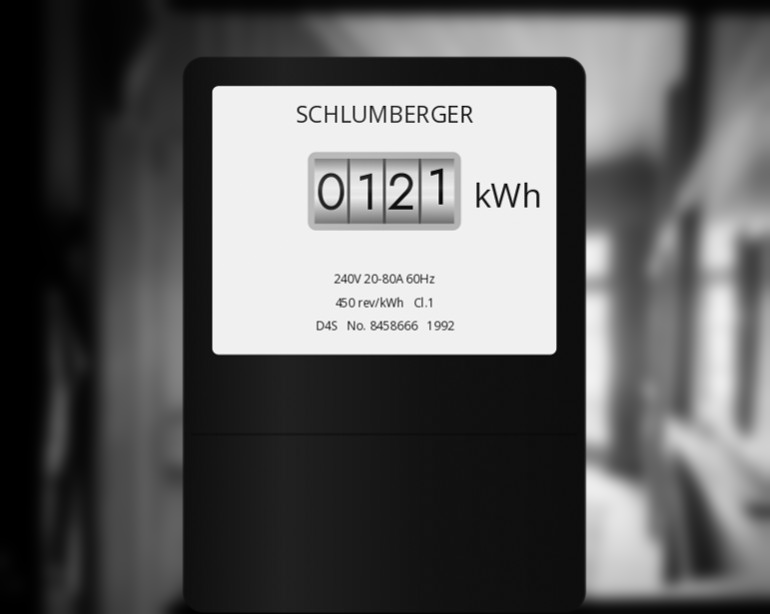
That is kWh 121
